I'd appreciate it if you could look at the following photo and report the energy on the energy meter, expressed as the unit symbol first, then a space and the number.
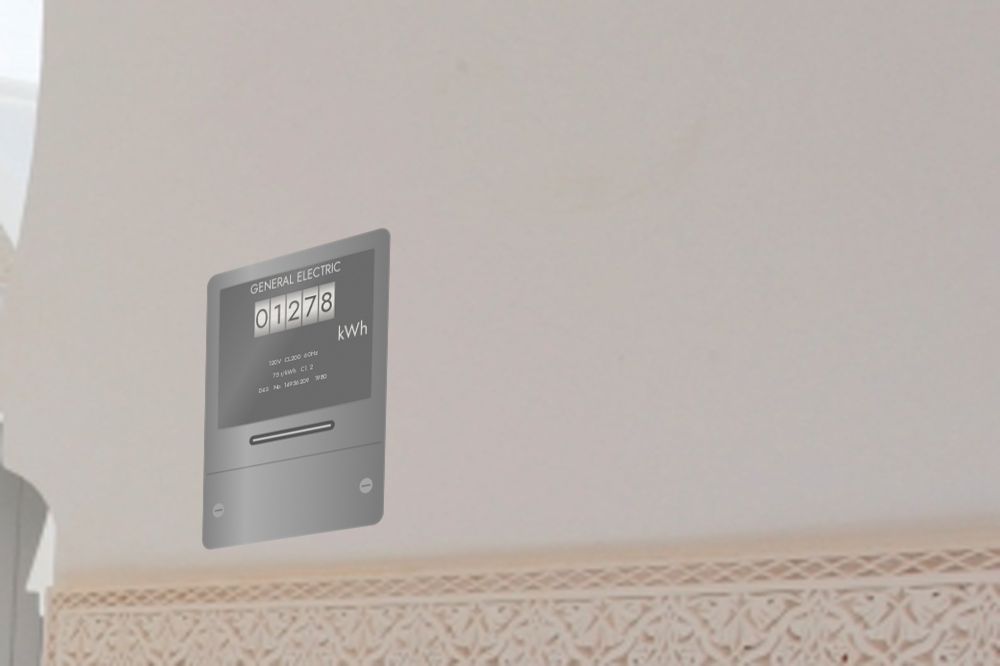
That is kWh 1278
